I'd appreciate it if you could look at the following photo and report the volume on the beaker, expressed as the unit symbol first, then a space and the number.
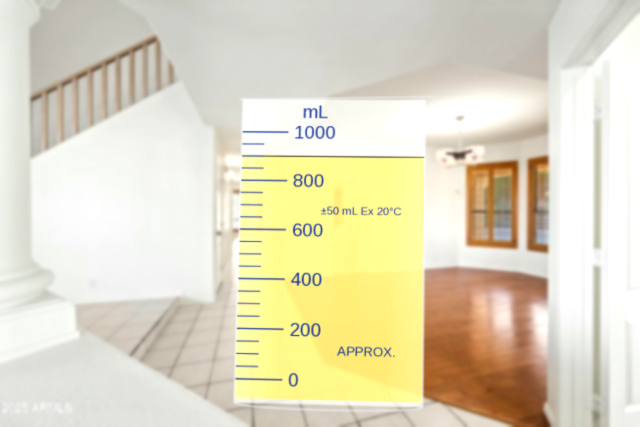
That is mL 900
